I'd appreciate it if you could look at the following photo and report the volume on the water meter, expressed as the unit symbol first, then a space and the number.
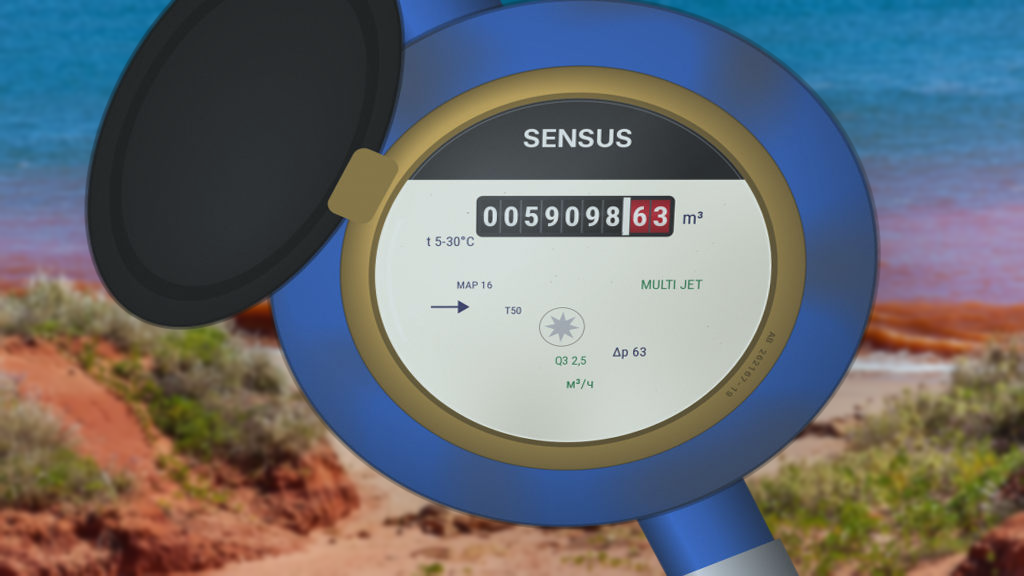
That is m³ 59098.63
